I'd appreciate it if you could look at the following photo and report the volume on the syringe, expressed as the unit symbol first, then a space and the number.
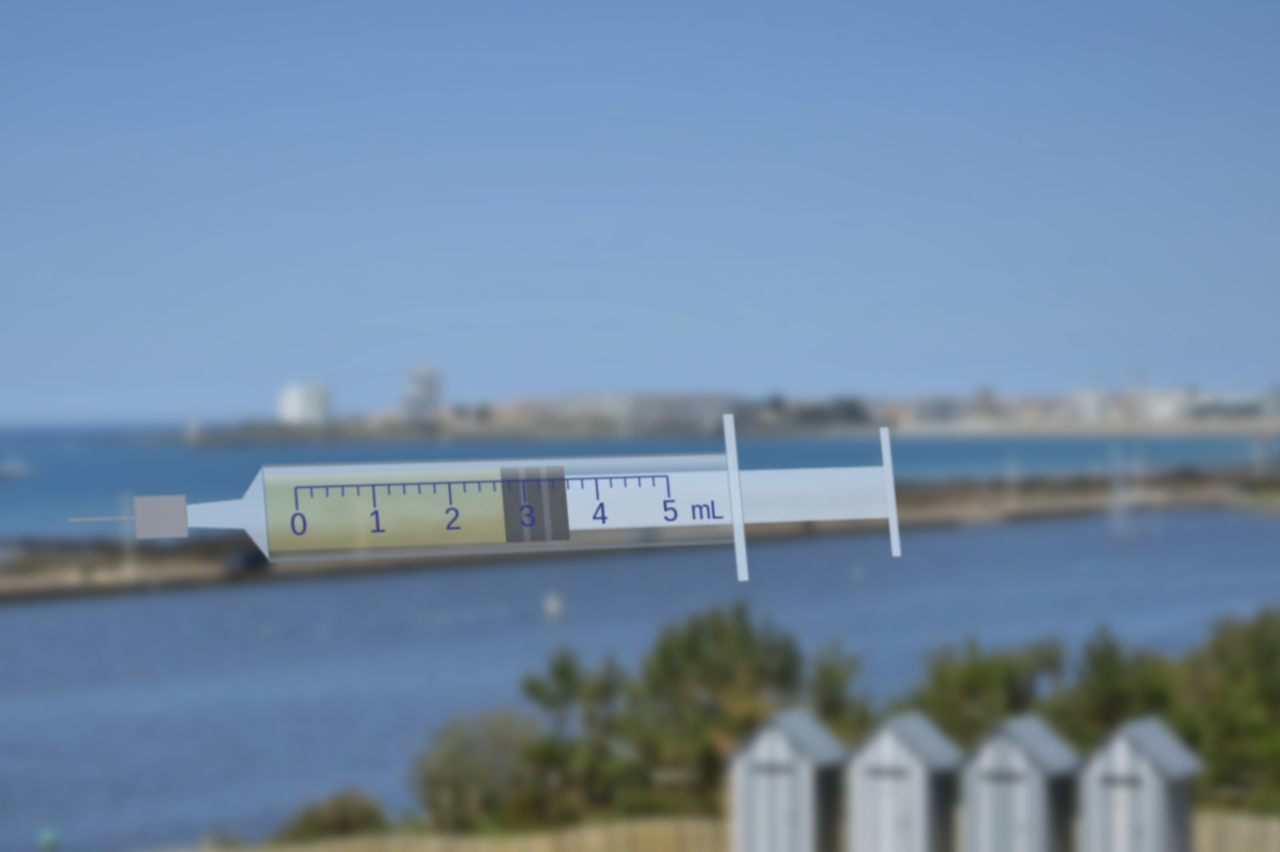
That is mL 2.7
